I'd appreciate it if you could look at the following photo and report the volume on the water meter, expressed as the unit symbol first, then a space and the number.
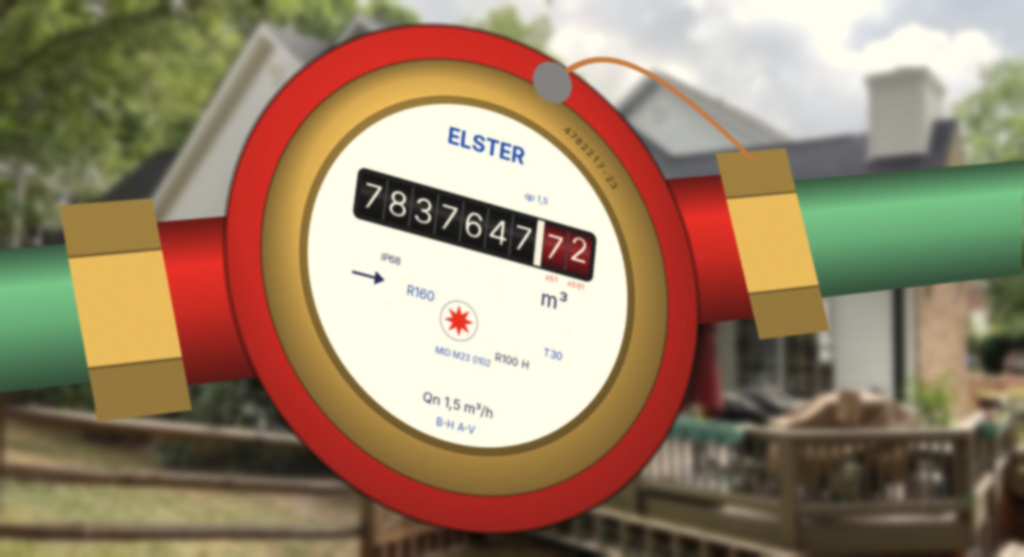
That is m³ 7837647.72
